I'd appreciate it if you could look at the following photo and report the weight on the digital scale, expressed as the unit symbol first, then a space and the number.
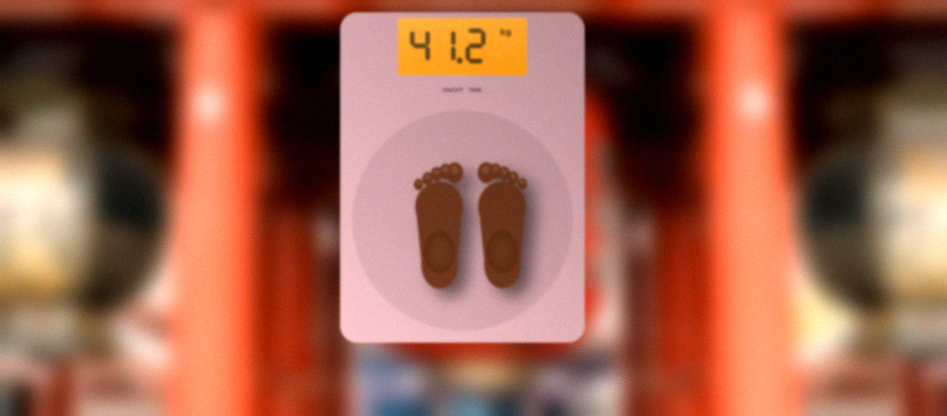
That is kg 41.2
